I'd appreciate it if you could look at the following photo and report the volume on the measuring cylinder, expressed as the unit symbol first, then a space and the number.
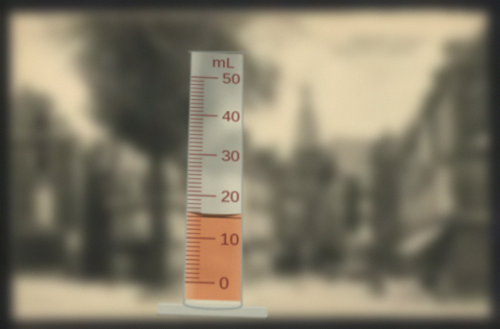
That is mL 15
